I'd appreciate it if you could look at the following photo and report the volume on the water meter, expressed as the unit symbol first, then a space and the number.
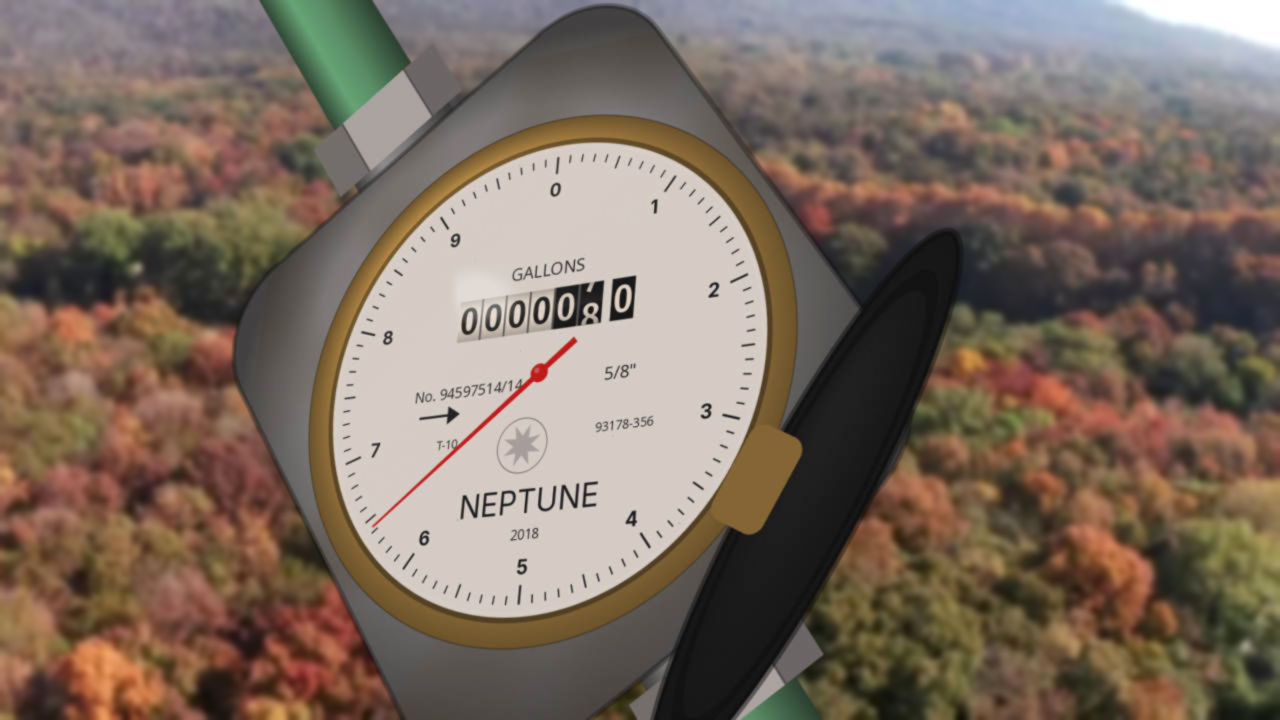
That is gal 76.4
